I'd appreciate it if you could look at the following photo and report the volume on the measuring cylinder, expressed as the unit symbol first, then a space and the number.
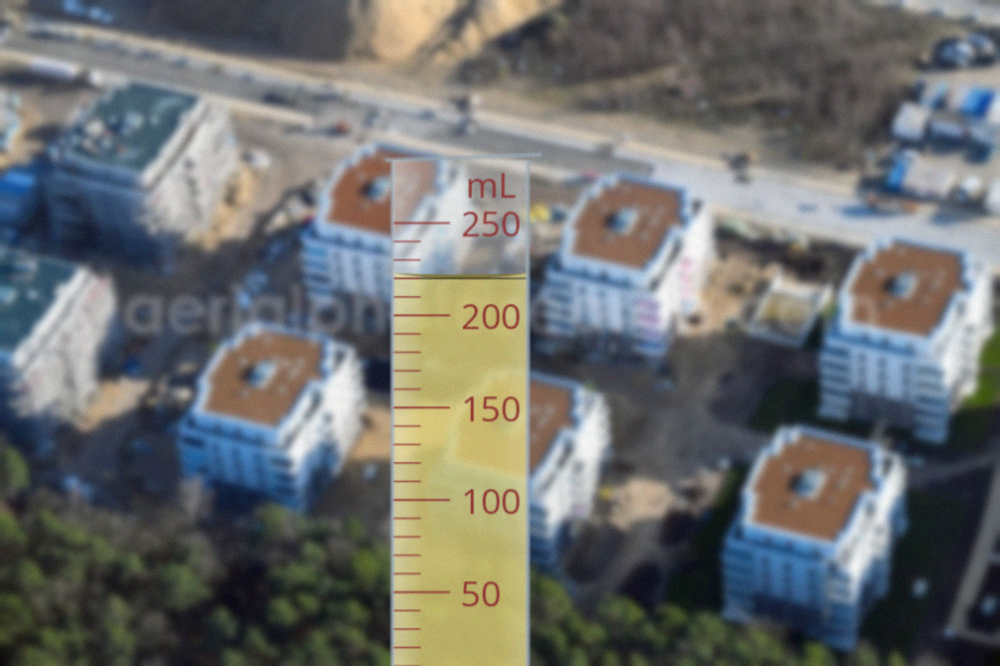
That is mL 220
